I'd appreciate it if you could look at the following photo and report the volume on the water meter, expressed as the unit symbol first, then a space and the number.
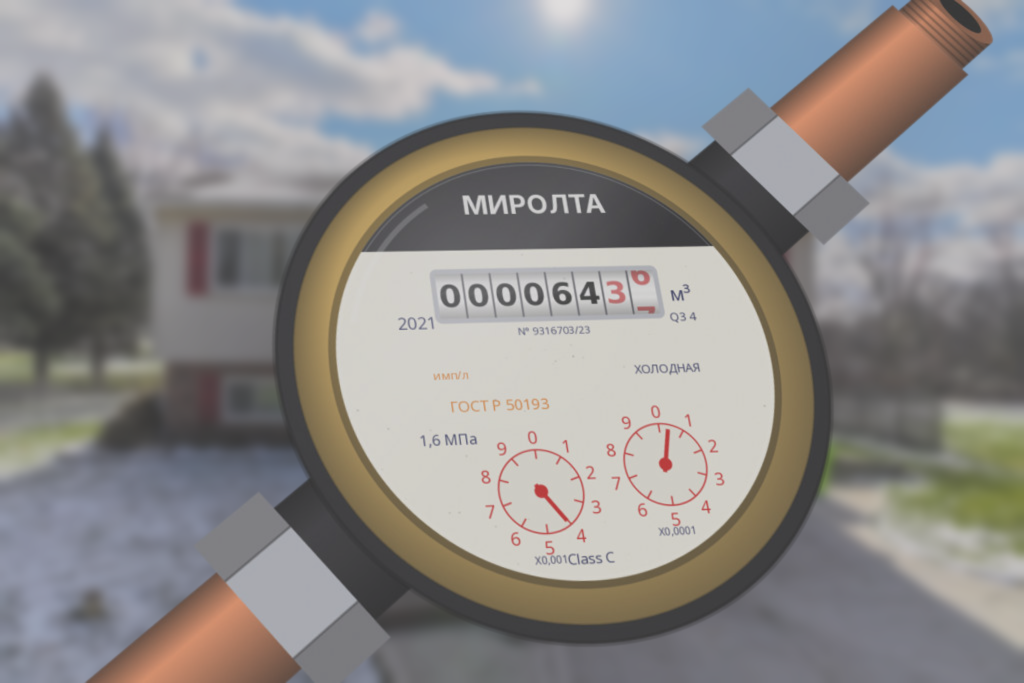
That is m³ 64.3640
